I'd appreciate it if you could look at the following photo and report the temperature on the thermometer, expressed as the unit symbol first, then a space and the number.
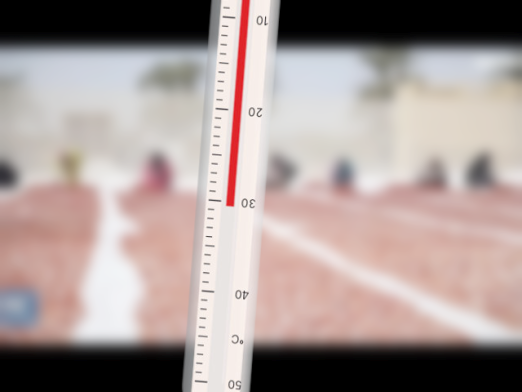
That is °C 30.5
